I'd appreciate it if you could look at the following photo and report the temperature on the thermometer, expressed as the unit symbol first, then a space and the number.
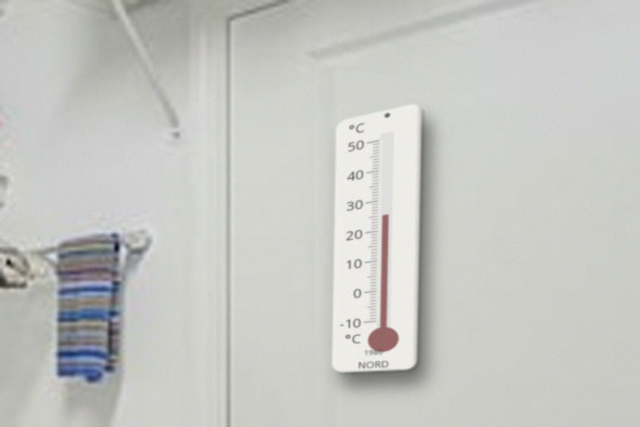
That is °C 25
